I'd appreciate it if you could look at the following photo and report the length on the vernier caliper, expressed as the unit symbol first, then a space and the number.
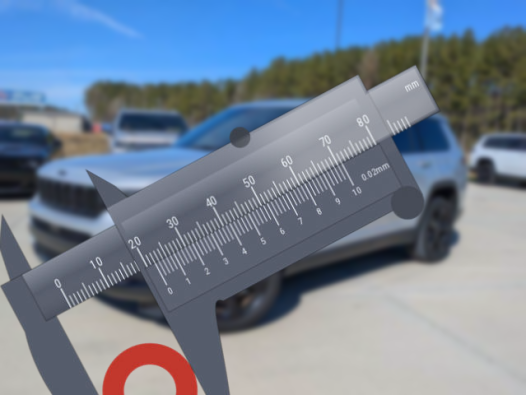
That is mm 22.0
